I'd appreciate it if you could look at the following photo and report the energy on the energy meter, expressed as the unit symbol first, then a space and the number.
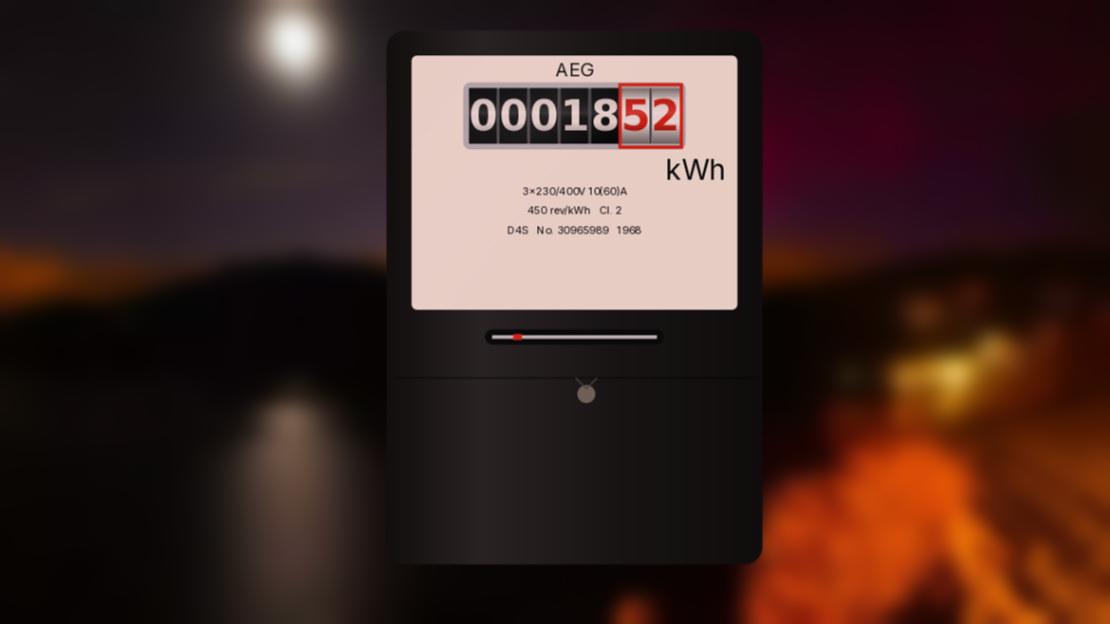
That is kWh 18.52
